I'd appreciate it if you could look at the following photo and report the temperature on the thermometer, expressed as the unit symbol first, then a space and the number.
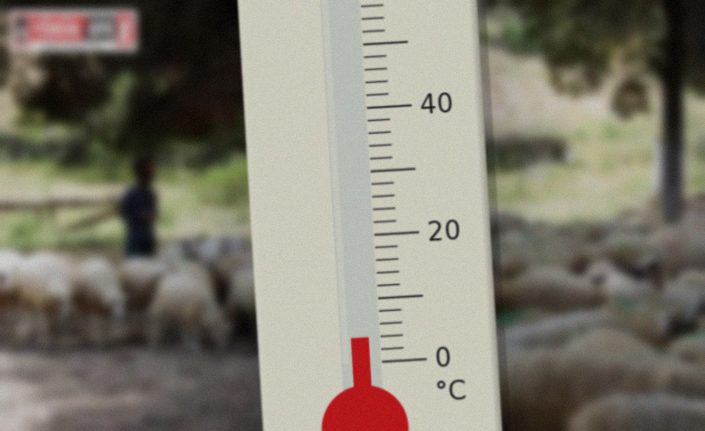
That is °C 4
